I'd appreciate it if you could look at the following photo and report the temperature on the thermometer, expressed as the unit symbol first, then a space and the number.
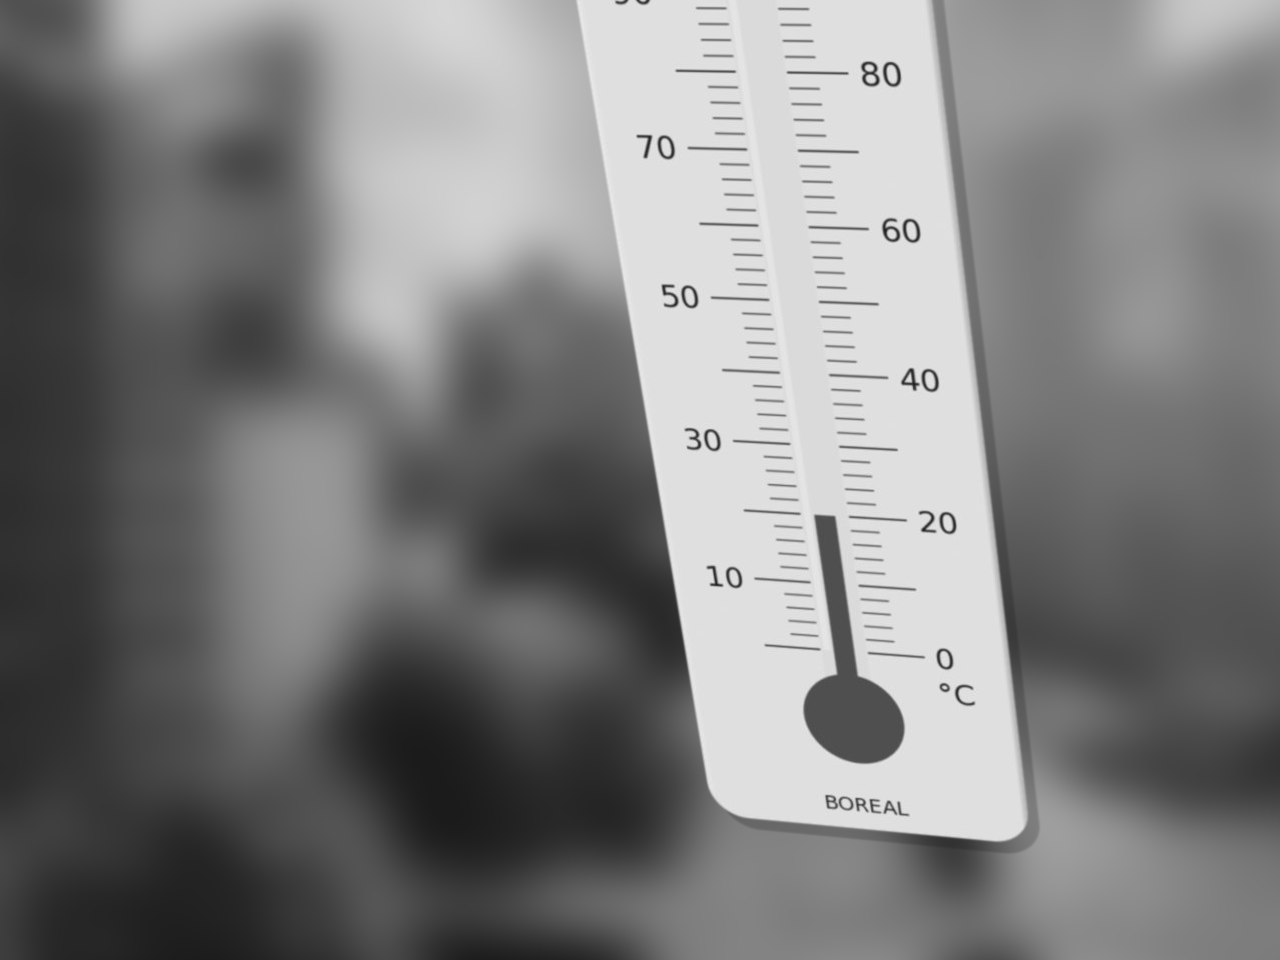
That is °C 20
